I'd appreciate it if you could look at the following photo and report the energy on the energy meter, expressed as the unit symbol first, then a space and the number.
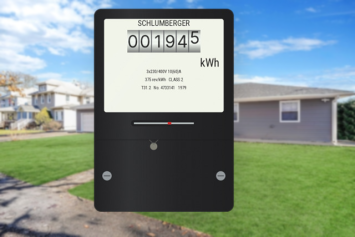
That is kWh 1945
